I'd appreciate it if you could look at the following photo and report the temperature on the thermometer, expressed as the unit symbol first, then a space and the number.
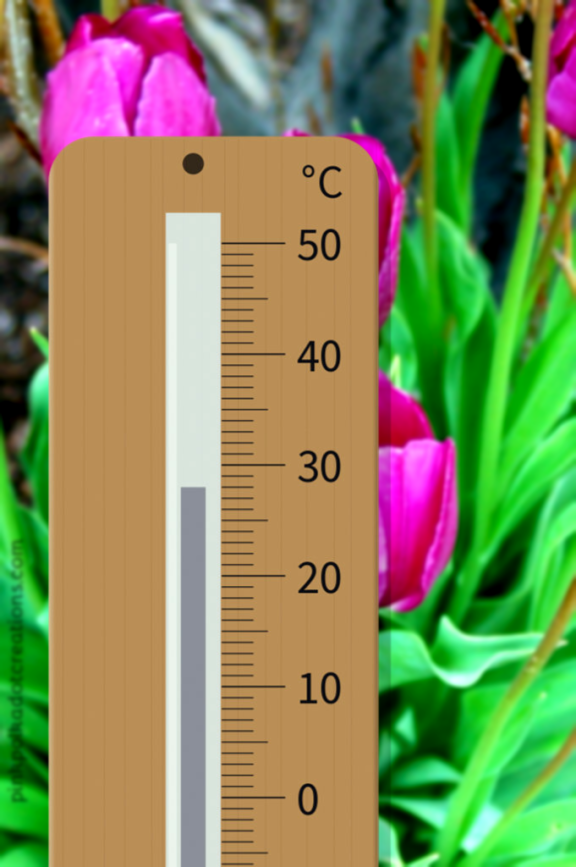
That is °C 28
